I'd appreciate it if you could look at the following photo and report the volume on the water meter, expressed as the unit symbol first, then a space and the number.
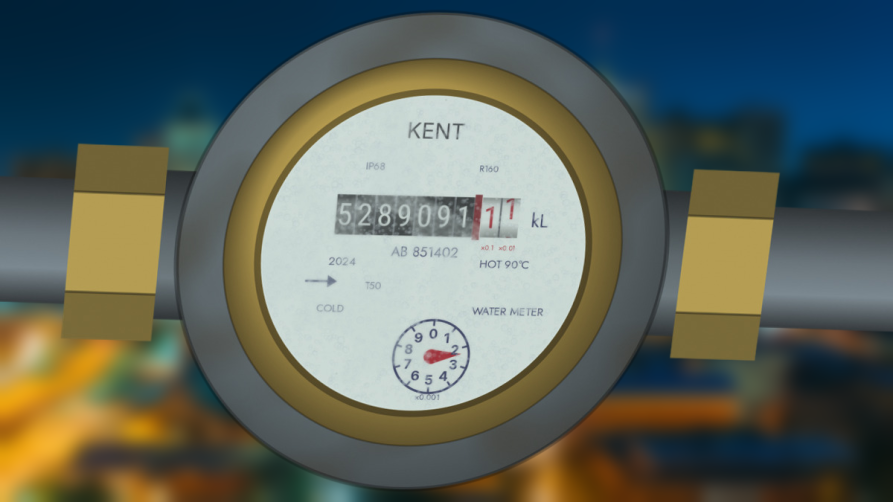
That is kL 5289091.112
